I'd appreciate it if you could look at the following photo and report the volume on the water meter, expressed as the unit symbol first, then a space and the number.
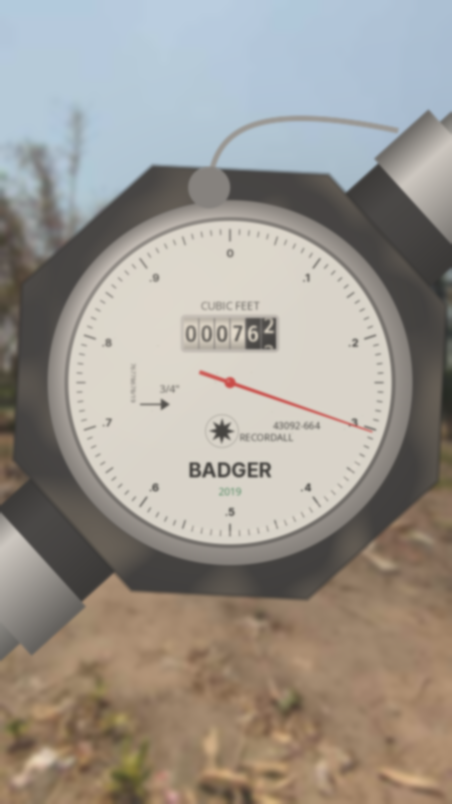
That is ft³ 762.30
